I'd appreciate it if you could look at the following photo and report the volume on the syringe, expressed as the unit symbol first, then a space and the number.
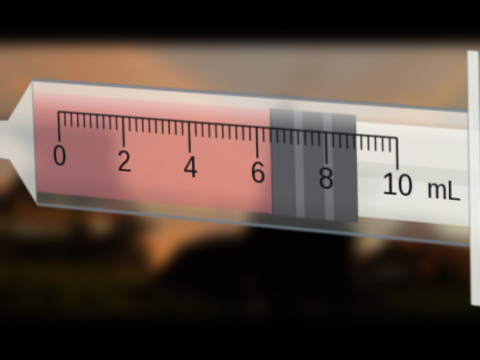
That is mL 6.4
